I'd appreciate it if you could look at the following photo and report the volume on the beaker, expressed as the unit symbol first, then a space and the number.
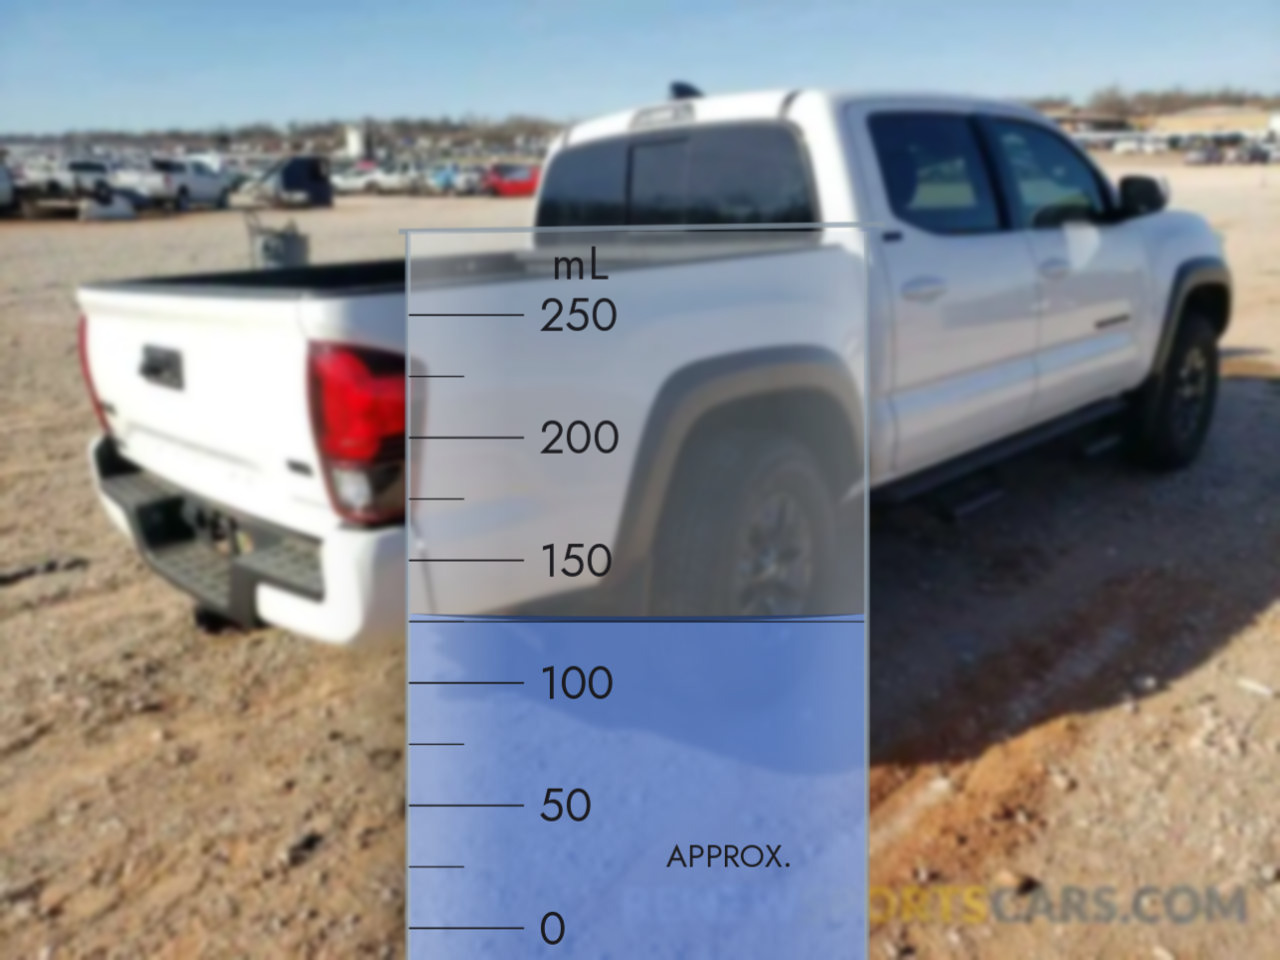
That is mL 125
